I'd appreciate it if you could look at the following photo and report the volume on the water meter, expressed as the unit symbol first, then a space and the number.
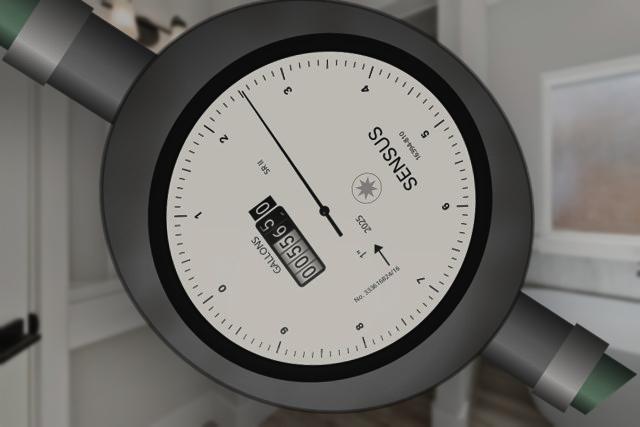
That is gal 55652.5
